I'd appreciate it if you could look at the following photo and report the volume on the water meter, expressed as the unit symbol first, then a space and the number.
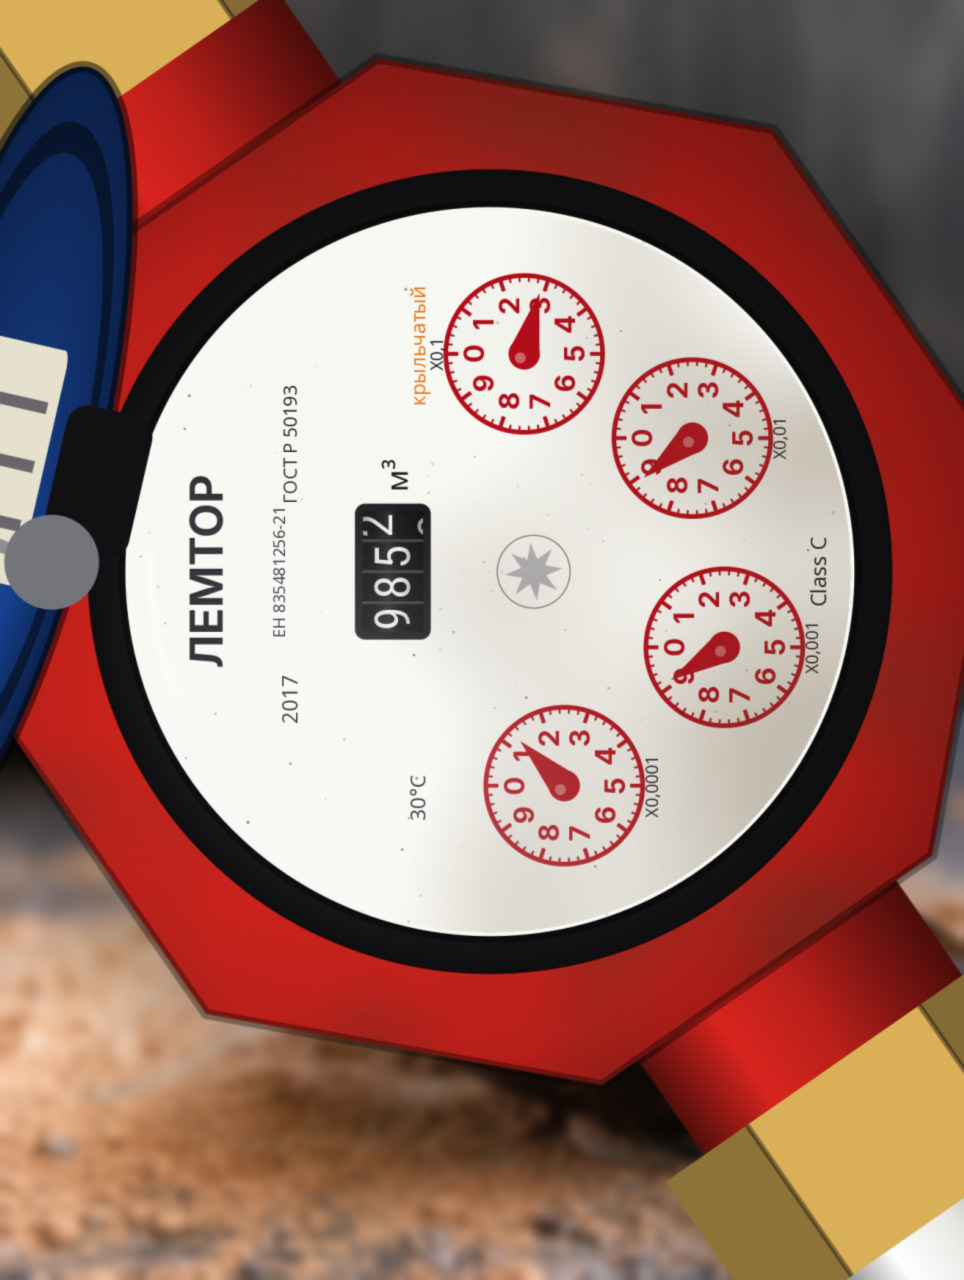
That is m³ 9852.2891
